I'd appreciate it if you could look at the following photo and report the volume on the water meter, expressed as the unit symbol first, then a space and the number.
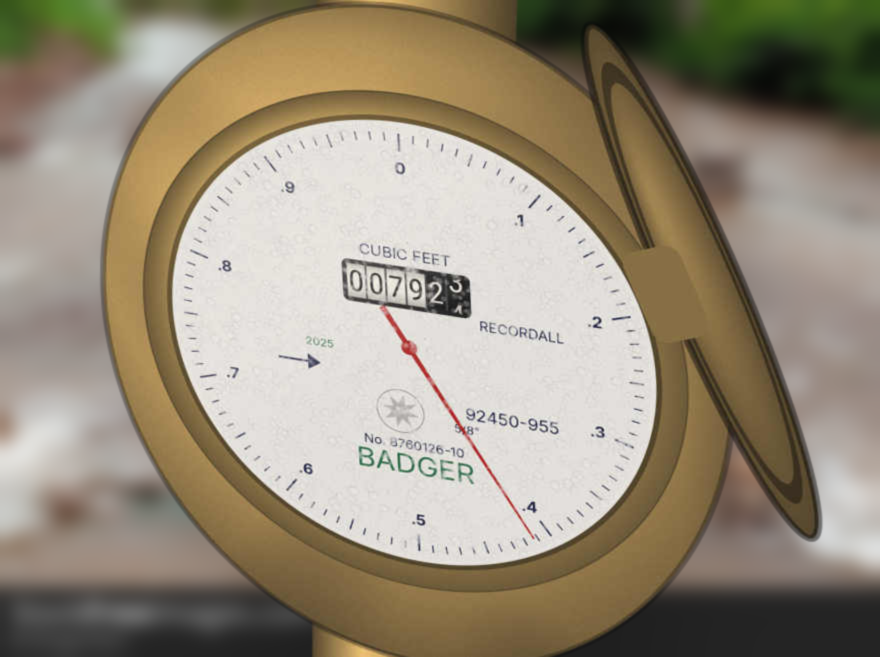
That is ft³ 7923.41
